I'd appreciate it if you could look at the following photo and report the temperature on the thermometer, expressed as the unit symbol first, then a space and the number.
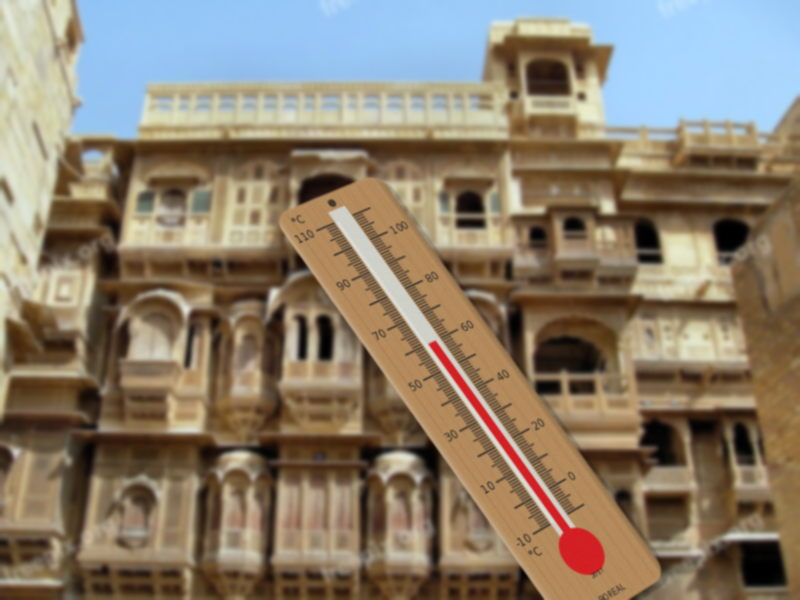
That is °C 60
